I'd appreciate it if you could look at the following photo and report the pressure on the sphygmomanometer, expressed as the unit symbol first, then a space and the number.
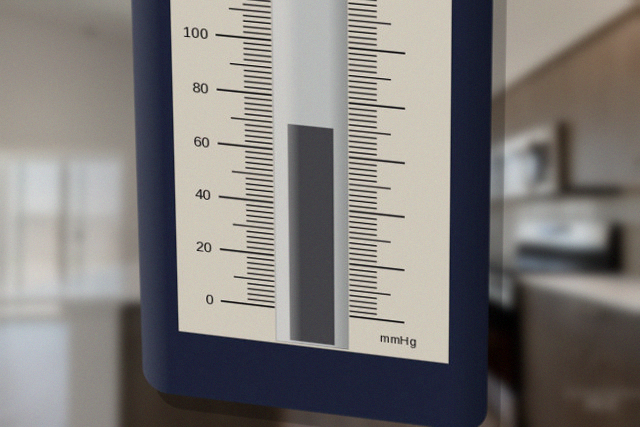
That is mmHg 70
